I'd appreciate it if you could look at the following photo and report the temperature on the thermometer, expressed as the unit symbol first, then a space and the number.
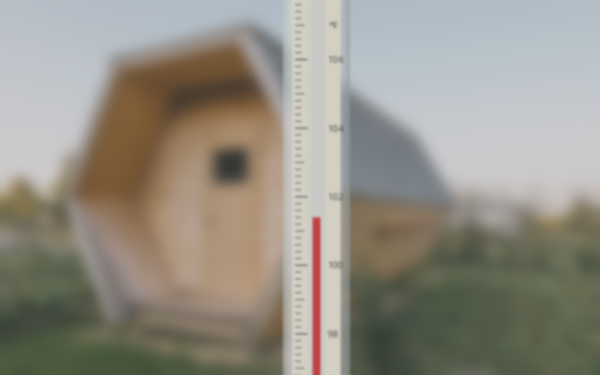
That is °F 101.4
